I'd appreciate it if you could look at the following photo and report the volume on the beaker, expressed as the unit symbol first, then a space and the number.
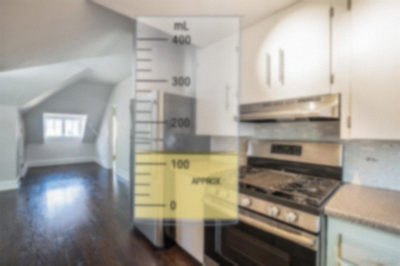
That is mL 125
